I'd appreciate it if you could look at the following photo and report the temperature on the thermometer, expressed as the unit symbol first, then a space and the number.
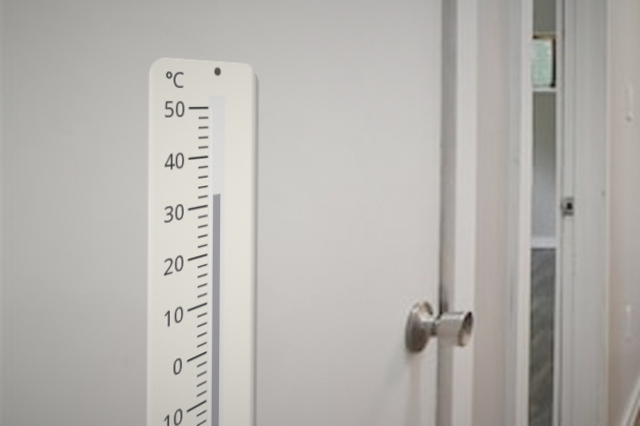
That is °C 32
